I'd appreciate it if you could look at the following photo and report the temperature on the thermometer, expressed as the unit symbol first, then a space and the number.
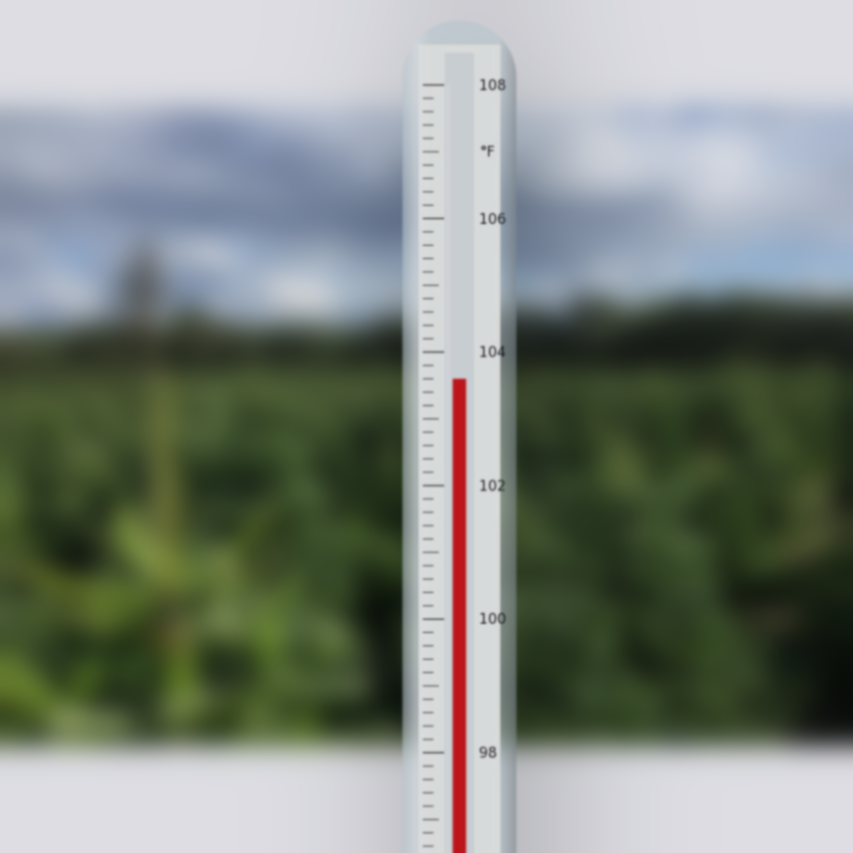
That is °F 103.6
